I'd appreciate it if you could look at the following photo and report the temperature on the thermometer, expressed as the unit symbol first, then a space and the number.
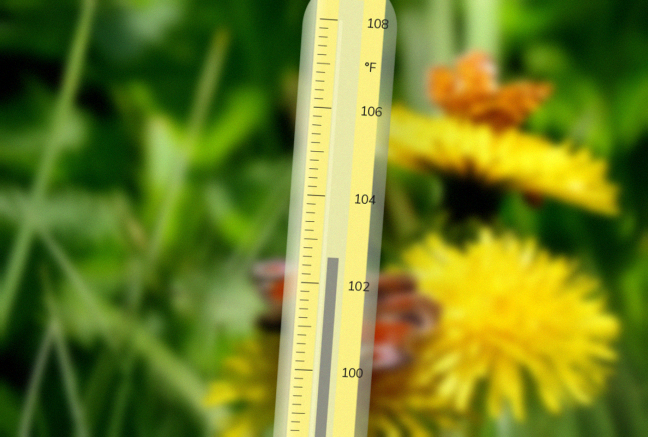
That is °F 102.6
